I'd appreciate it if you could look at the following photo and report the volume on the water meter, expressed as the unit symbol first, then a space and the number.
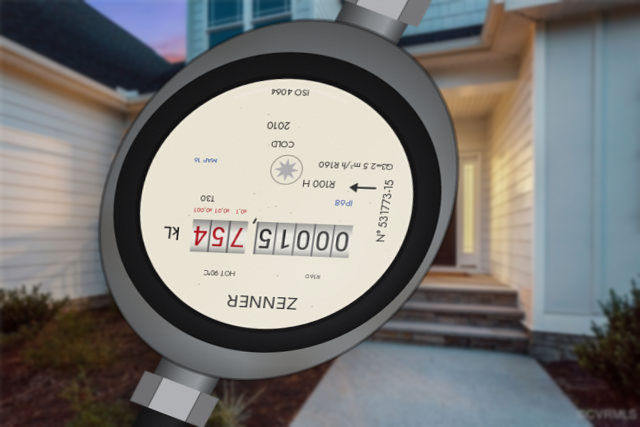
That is kL 15.754
